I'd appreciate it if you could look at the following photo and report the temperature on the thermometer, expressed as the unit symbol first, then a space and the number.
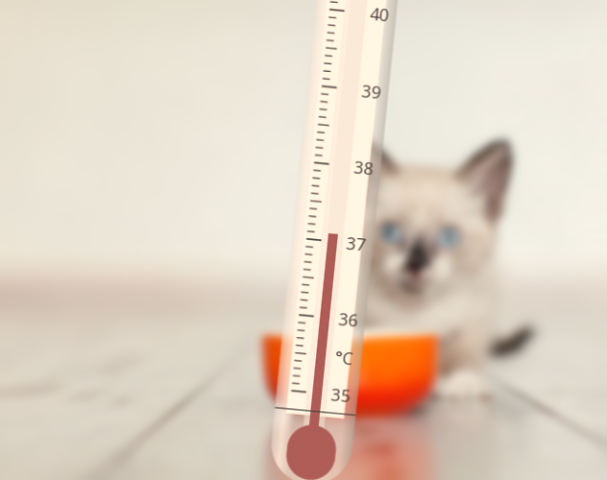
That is °C 37.1
